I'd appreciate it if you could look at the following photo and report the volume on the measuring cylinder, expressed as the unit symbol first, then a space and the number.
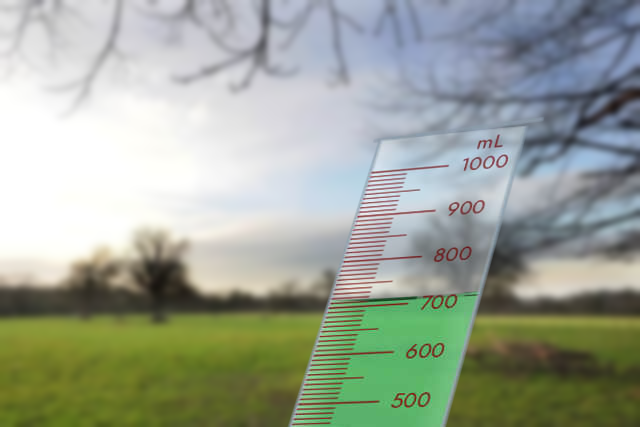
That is mL 710
